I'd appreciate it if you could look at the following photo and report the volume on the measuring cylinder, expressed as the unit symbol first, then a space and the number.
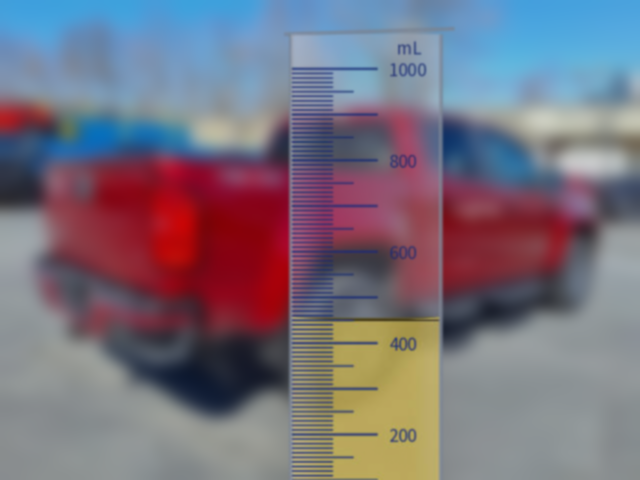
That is mL 450
